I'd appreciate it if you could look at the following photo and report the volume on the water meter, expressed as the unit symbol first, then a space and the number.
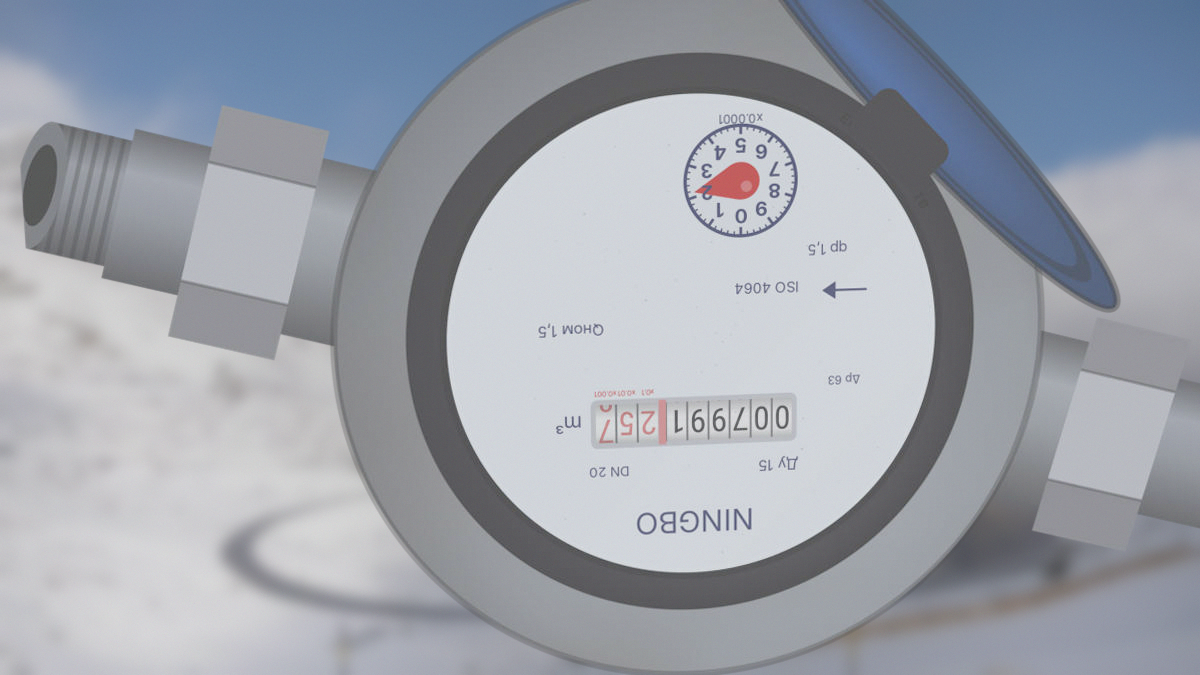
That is m³ 7991.2572
